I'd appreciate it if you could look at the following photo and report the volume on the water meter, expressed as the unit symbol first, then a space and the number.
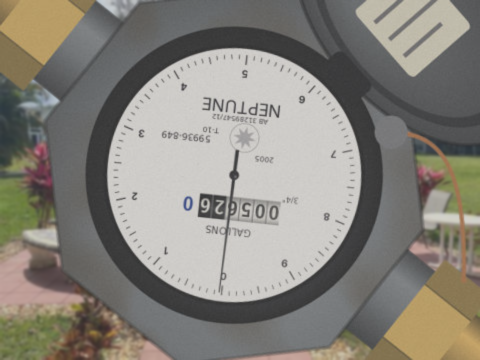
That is gal 56260.0
